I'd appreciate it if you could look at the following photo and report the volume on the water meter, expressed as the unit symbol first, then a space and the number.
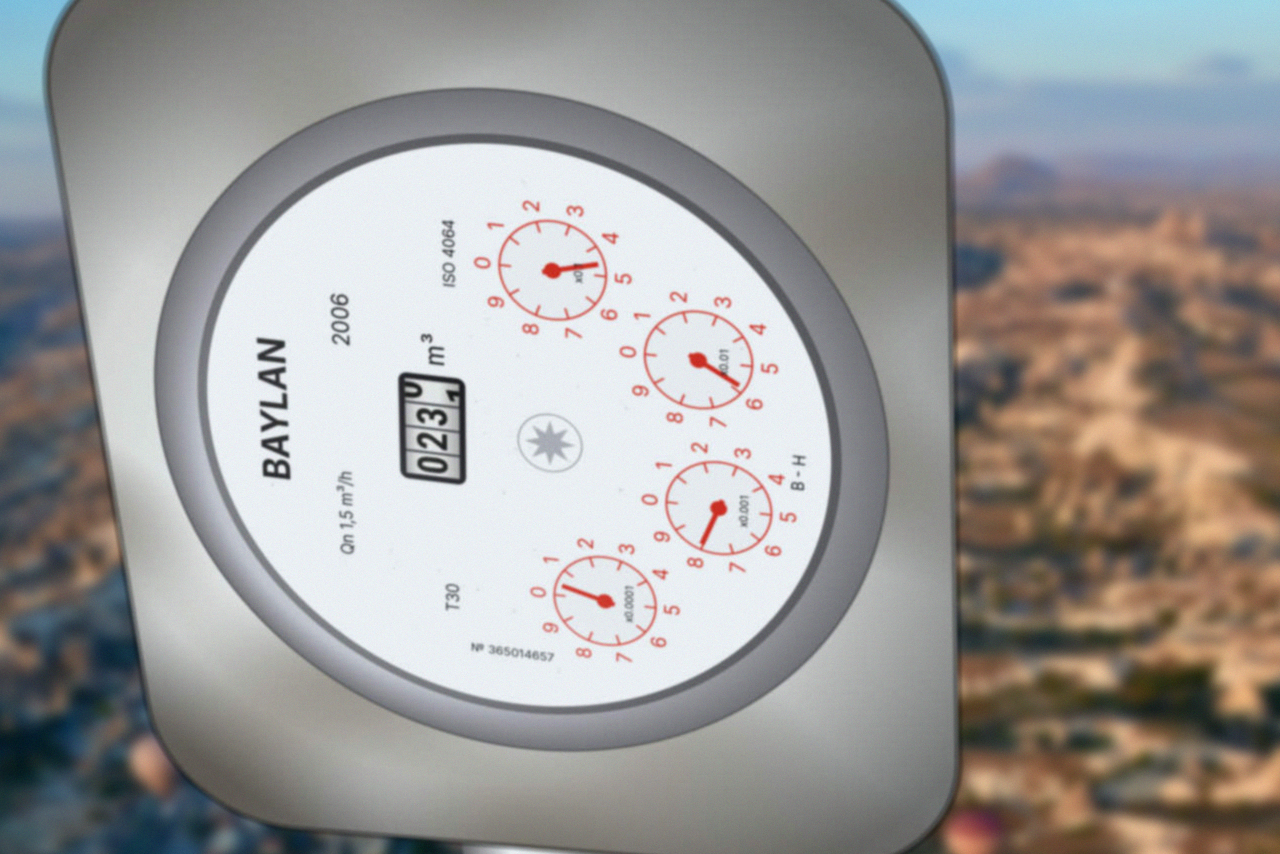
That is m³ 230.4580
